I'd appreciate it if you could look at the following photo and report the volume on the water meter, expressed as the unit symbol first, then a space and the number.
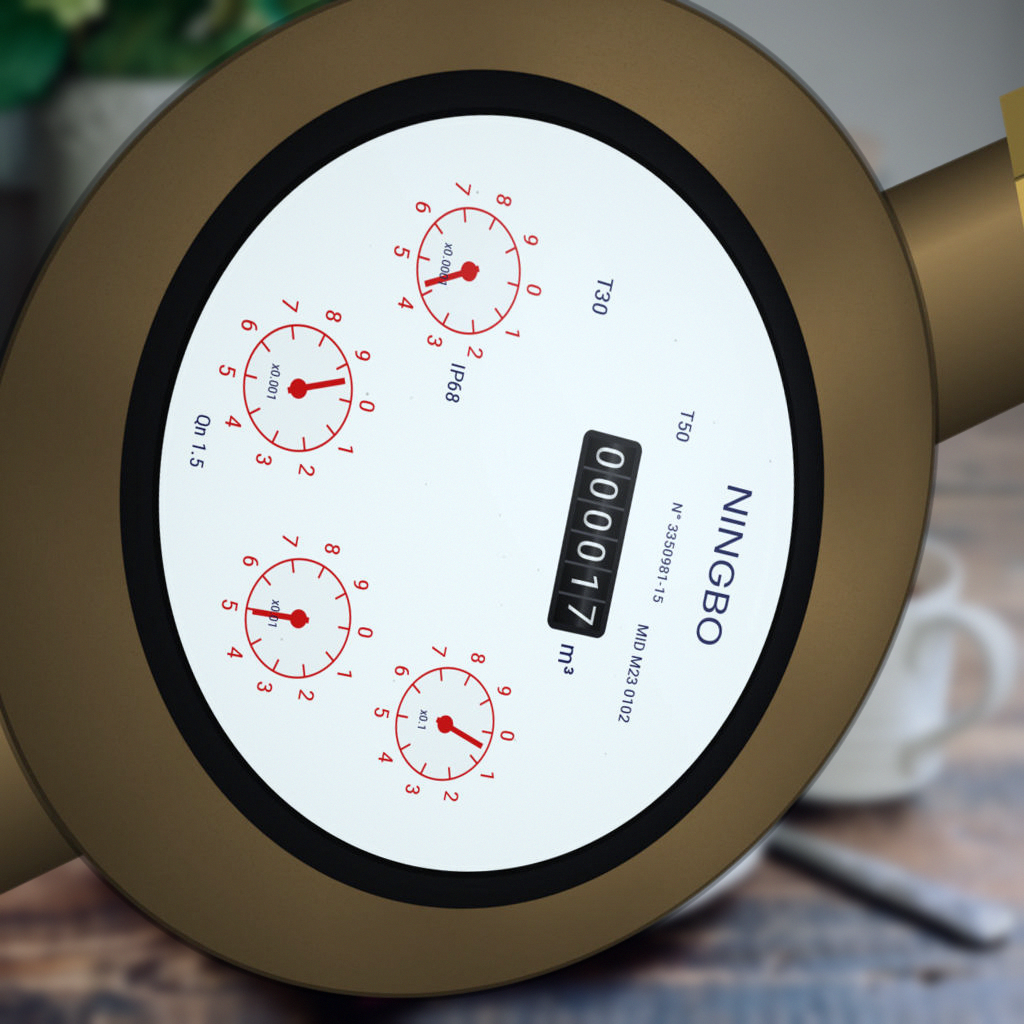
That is m³ 17.0494
